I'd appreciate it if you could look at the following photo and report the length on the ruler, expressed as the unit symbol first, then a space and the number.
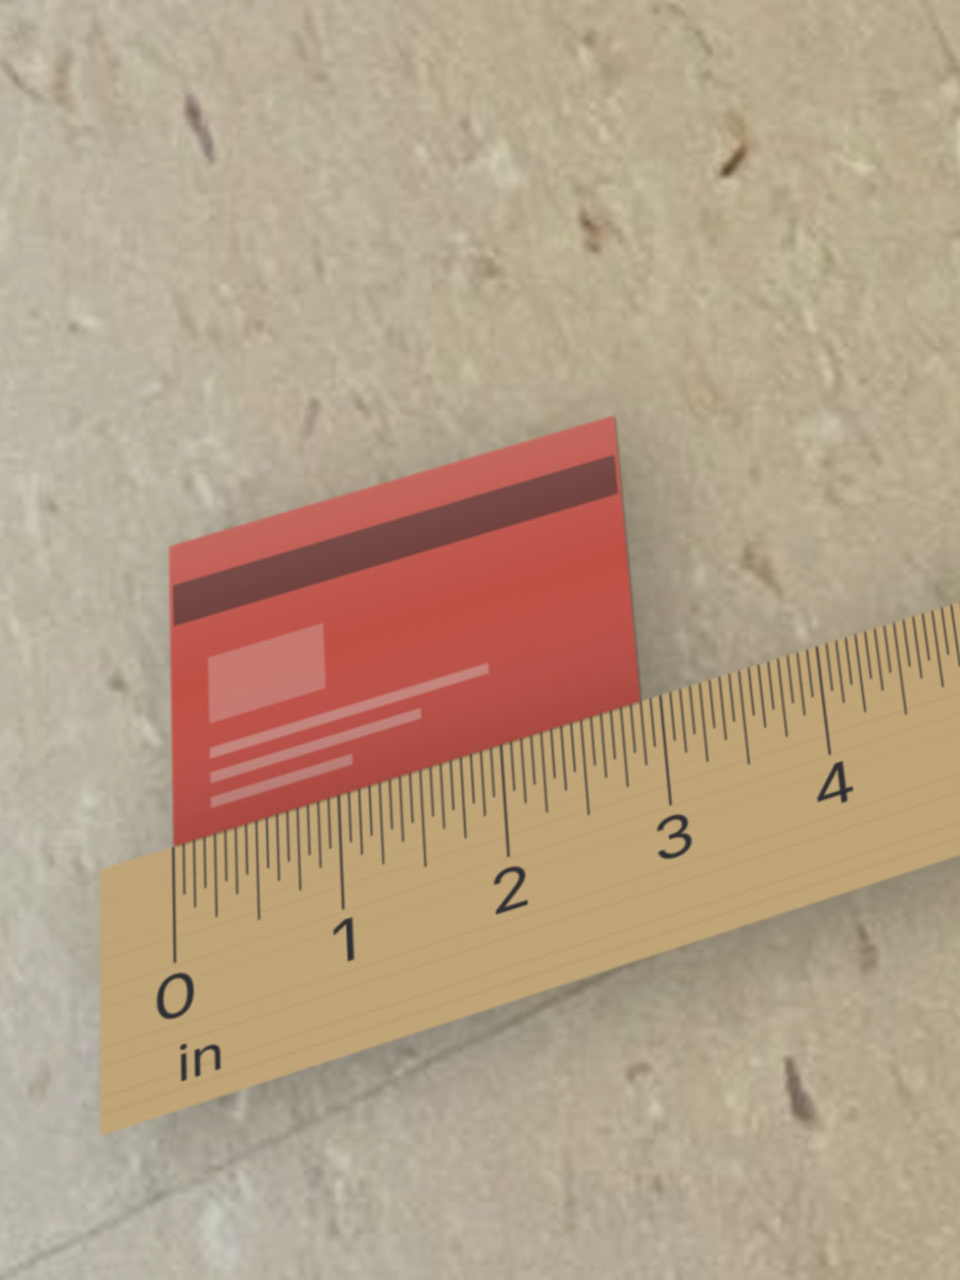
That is in 2.875
